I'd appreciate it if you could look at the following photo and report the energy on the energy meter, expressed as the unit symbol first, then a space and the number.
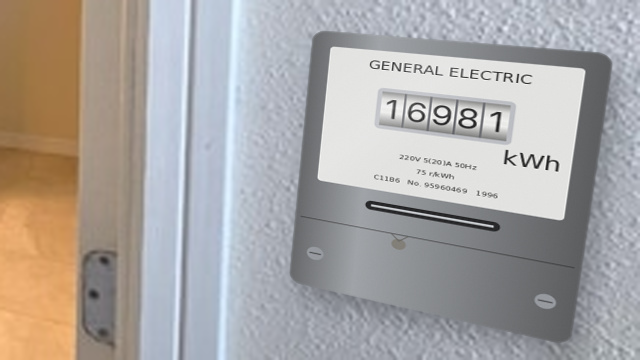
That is kWh 16981
